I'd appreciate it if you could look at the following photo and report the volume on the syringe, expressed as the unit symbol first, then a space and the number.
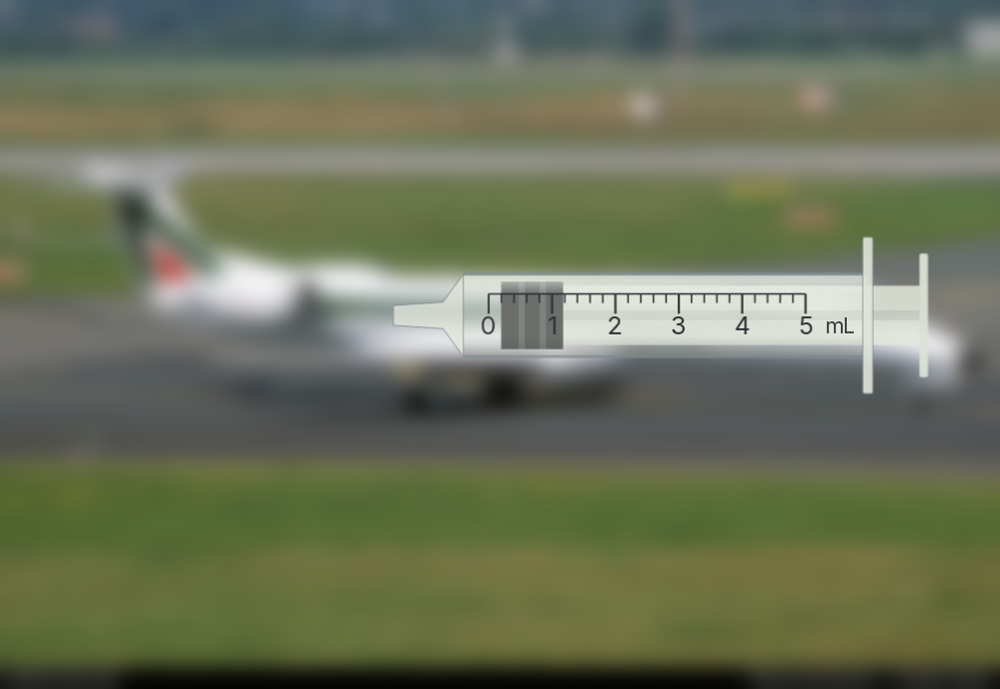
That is mL 0.2
